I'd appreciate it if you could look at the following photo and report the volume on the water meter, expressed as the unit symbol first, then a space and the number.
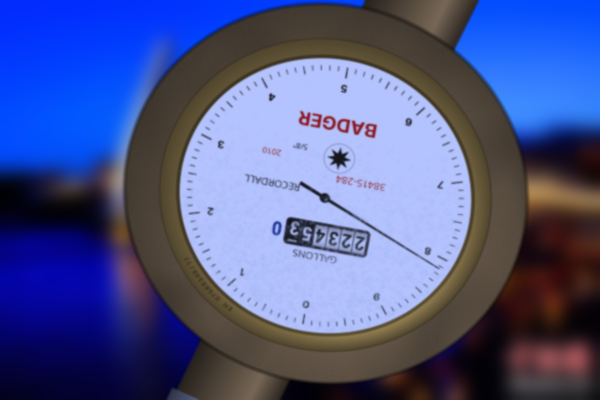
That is gal 2234528.1
